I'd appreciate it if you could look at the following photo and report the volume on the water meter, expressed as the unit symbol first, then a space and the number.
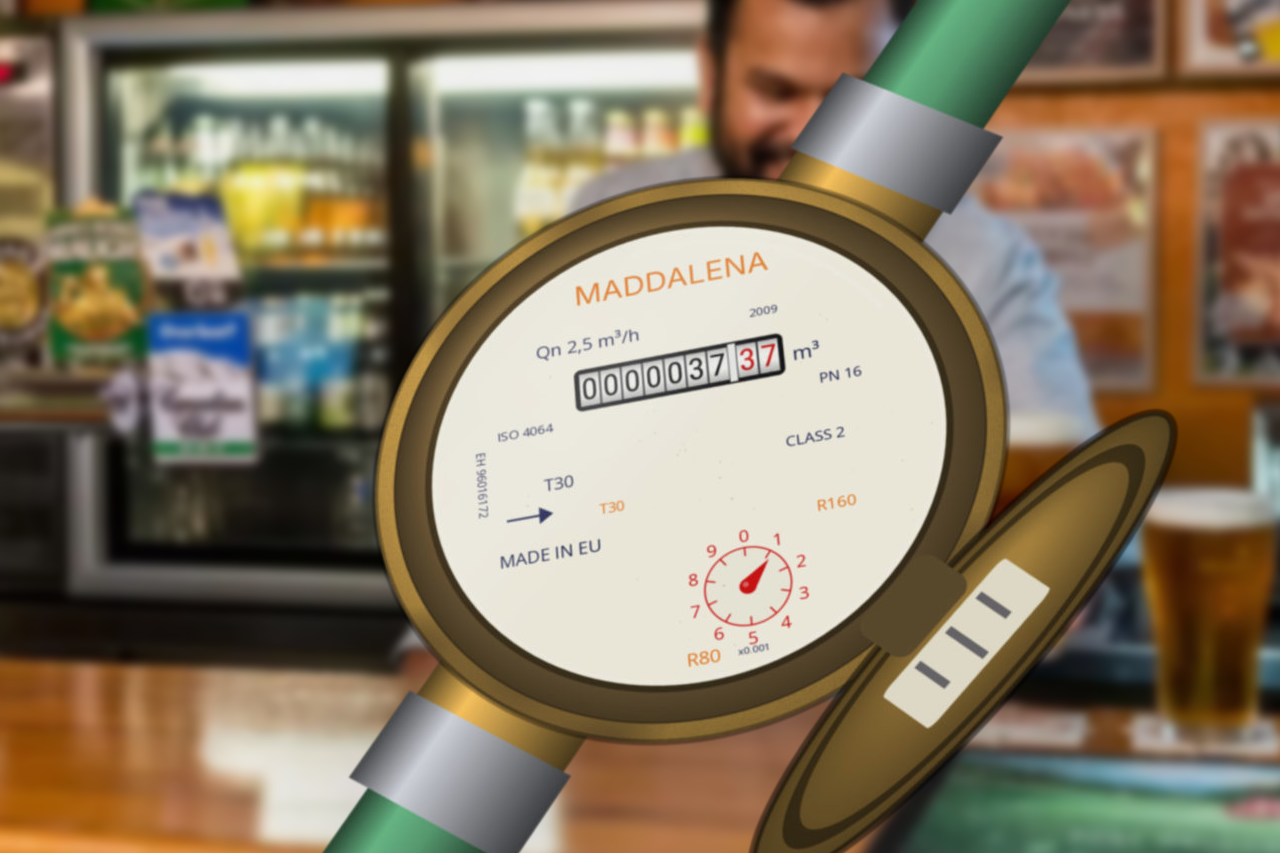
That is m³ 37.371
